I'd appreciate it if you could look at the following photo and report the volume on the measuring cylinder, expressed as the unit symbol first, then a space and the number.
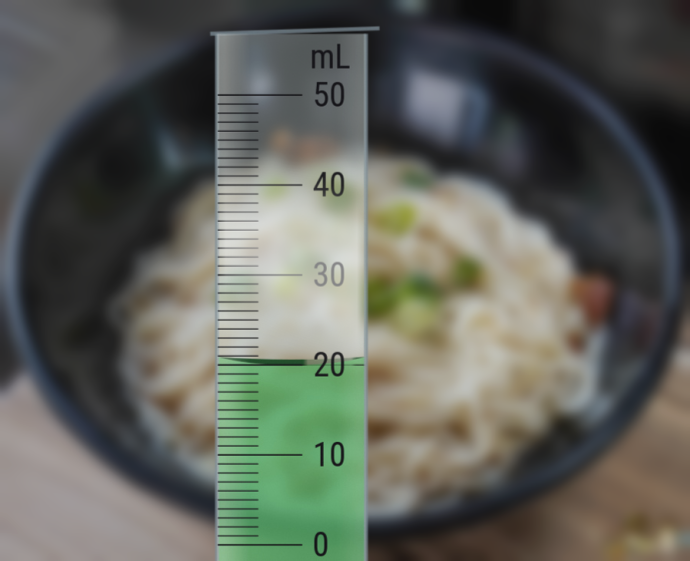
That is mL 20
